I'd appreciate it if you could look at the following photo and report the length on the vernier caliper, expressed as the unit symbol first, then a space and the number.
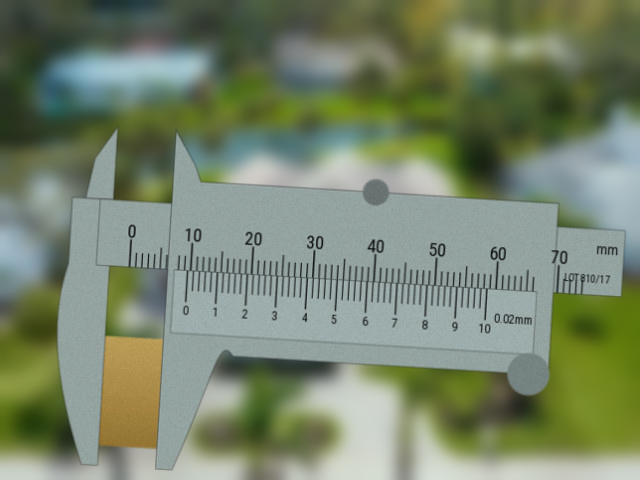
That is mm 9.5
